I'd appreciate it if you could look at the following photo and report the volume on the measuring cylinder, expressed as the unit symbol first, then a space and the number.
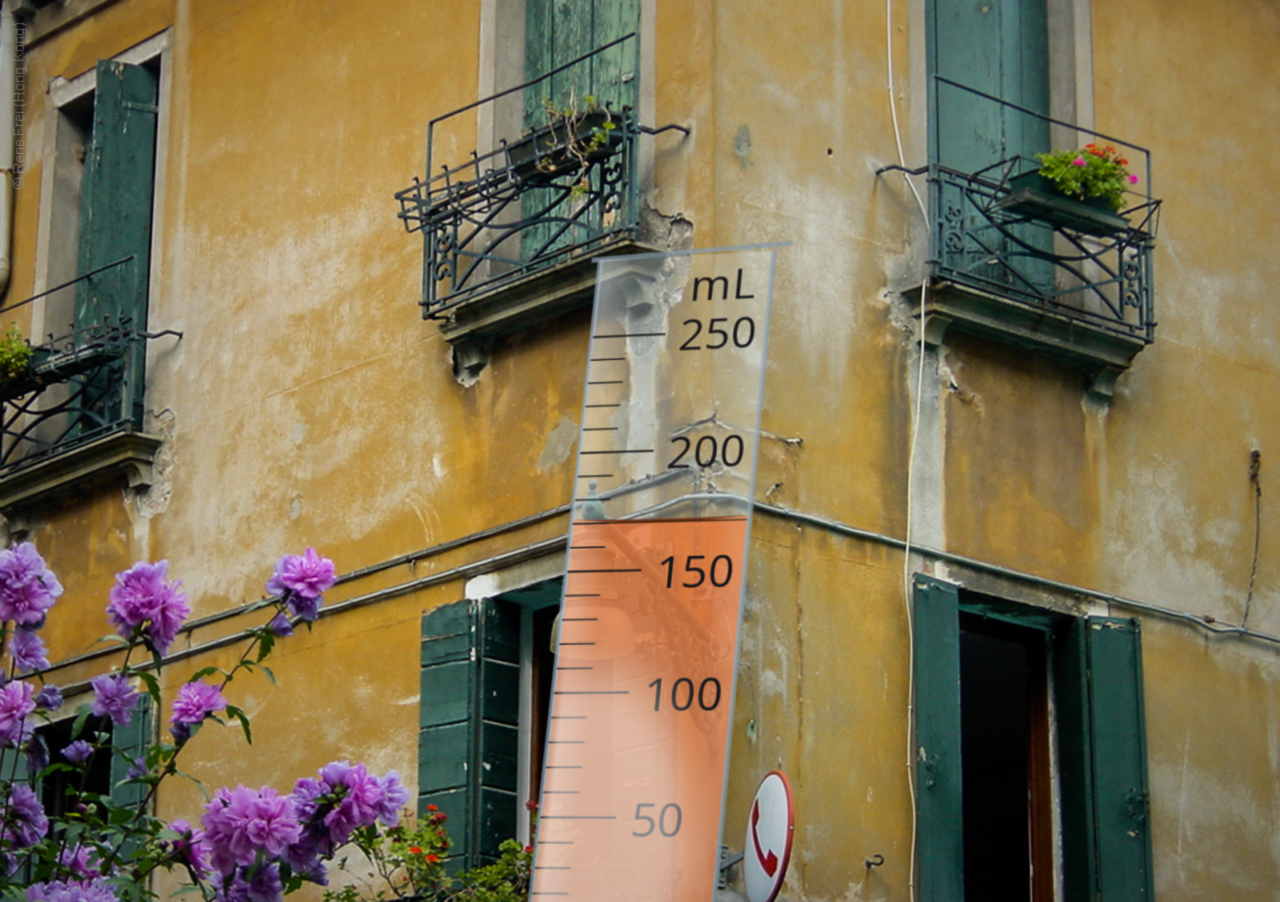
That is mL 170
